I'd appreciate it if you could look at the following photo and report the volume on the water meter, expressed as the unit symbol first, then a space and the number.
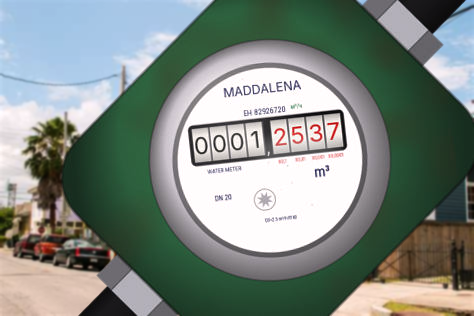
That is m³ 1.2537
